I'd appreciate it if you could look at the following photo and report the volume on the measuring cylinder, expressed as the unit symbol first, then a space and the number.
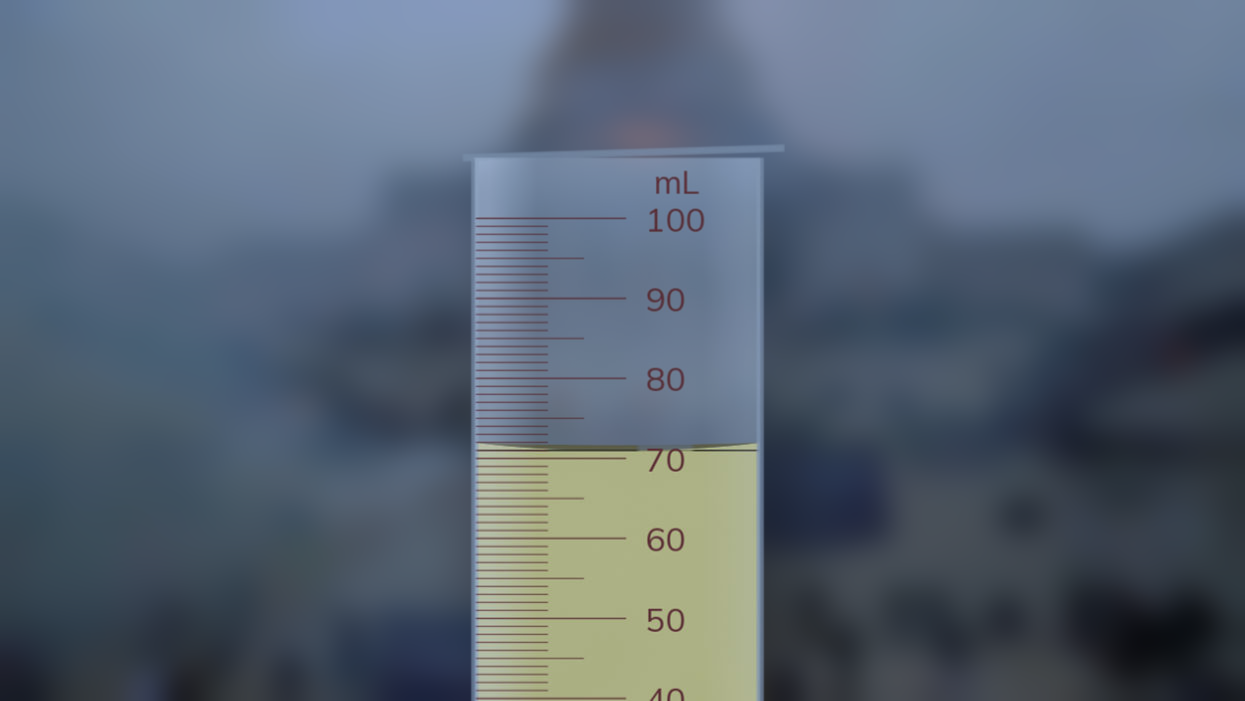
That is mL 71
